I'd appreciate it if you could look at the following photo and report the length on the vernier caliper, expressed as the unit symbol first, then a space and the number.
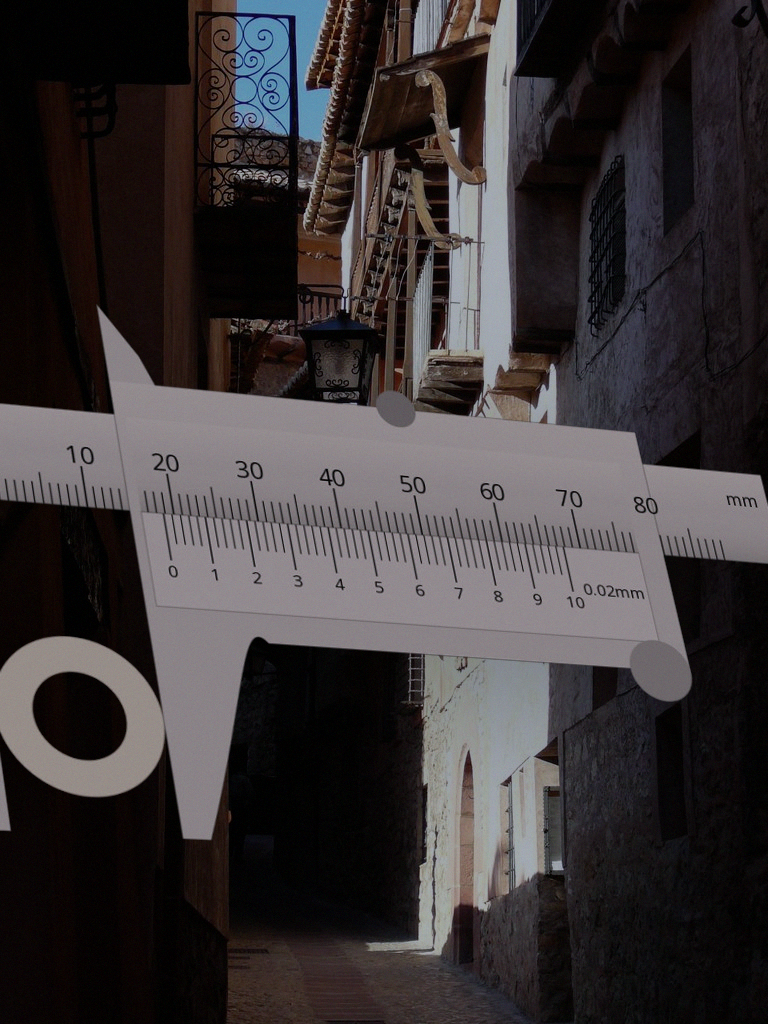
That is mm 18.8
